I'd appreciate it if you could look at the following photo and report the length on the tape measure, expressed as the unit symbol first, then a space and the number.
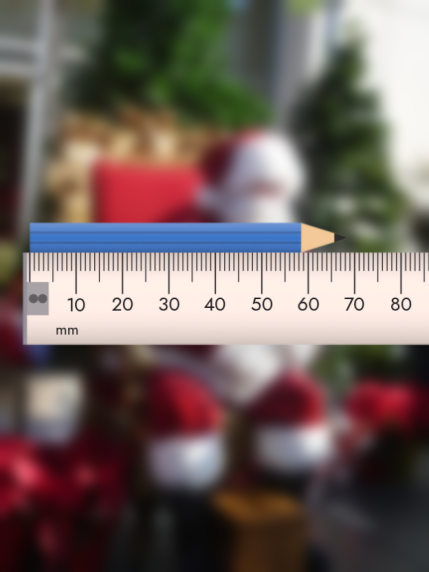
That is mm 68
